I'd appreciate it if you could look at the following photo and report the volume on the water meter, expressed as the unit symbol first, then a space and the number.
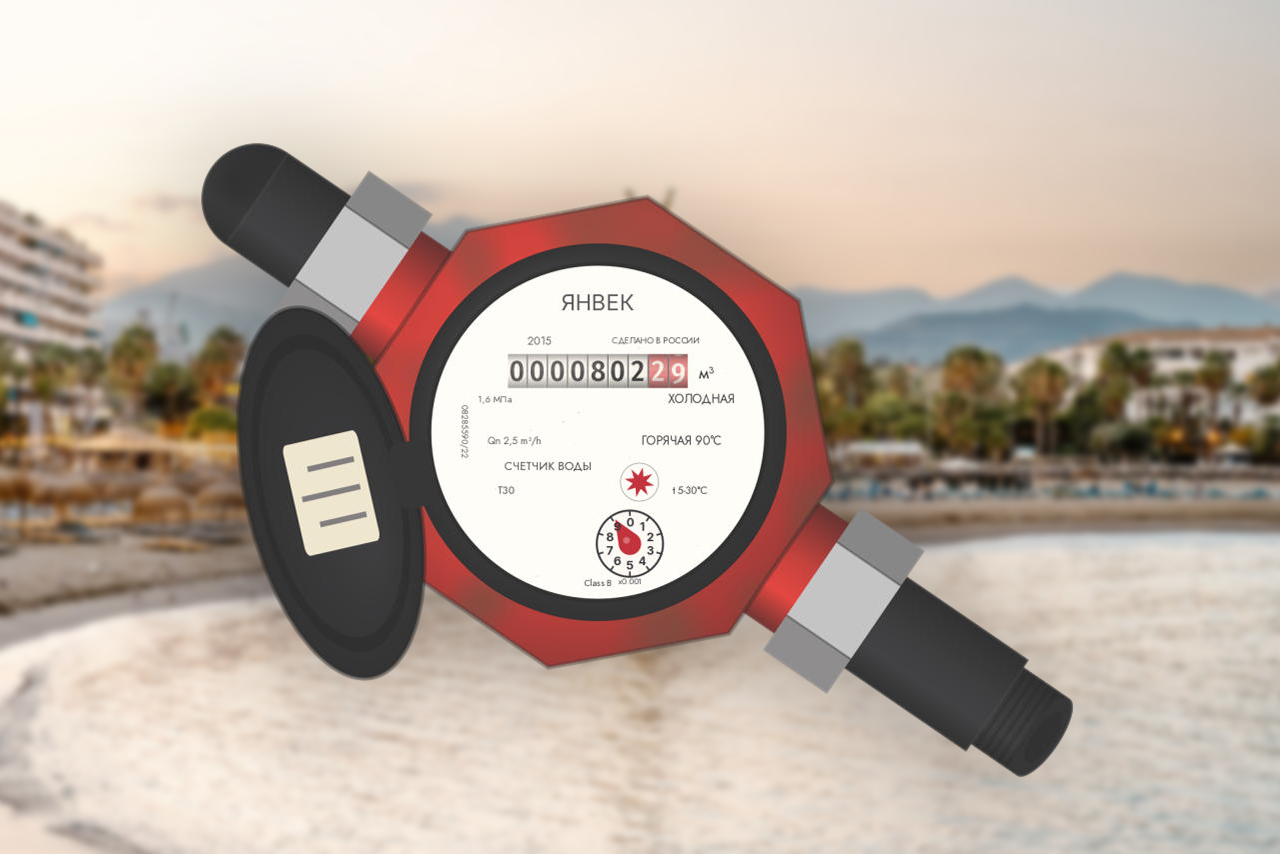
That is m³ 802.289
